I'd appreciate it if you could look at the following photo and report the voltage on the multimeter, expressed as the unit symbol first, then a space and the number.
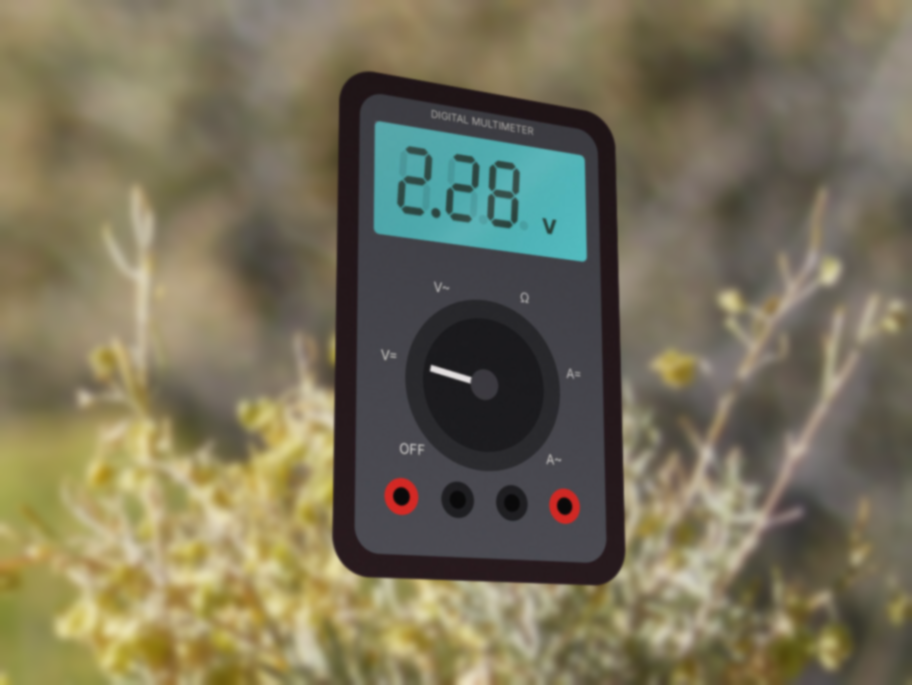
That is V 2.28
